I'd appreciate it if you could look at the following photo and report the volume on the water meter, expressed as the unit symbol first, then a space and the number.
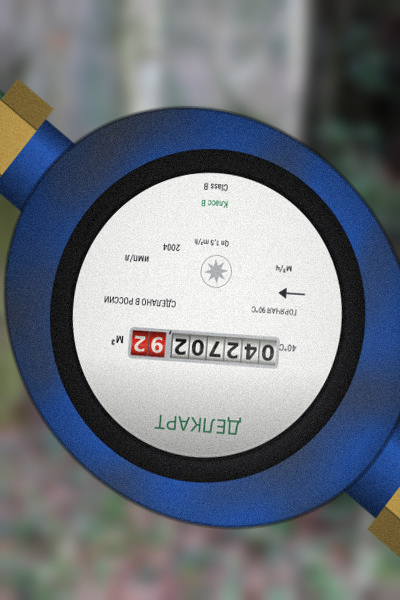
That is m³ 42702.92
